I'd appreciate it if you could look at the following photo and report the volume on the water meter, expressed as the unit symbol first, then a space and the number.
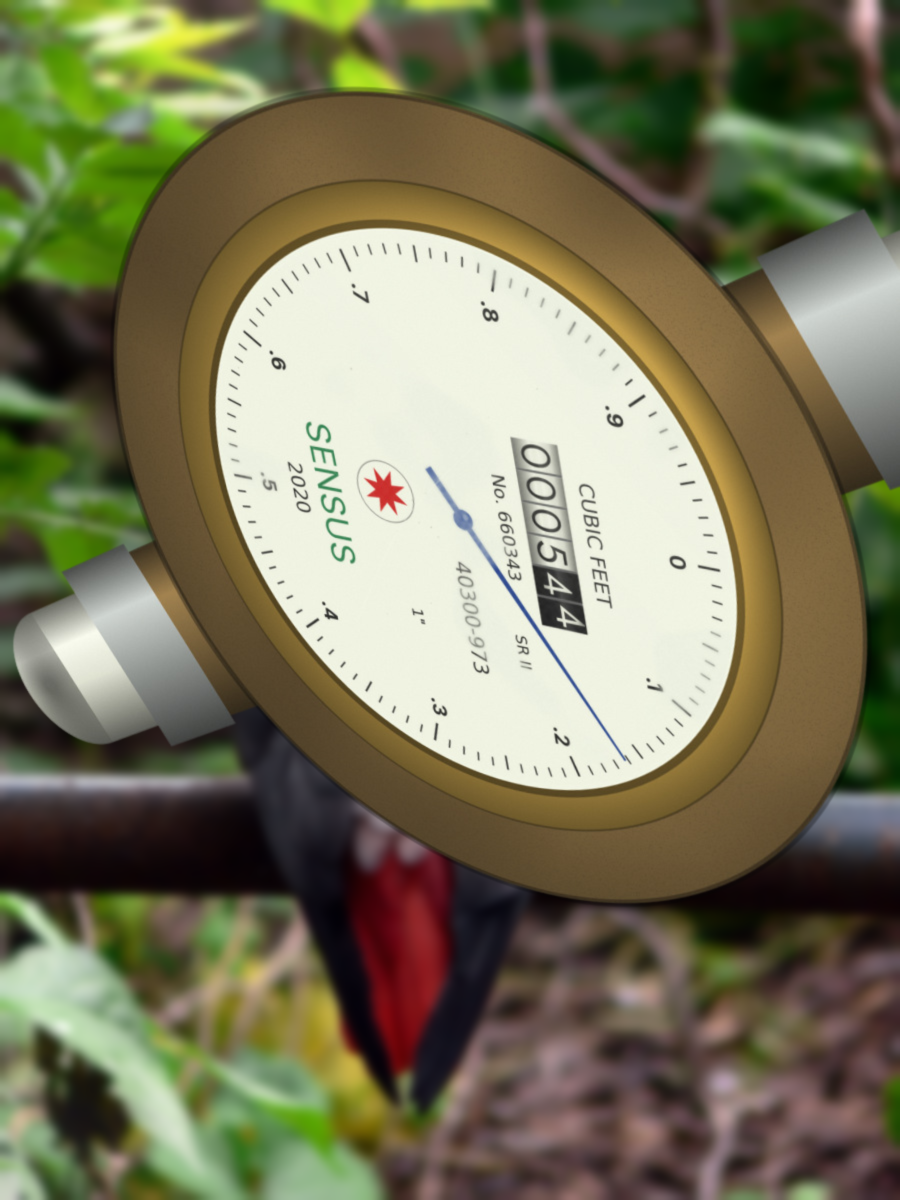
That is ft³ 544.16
